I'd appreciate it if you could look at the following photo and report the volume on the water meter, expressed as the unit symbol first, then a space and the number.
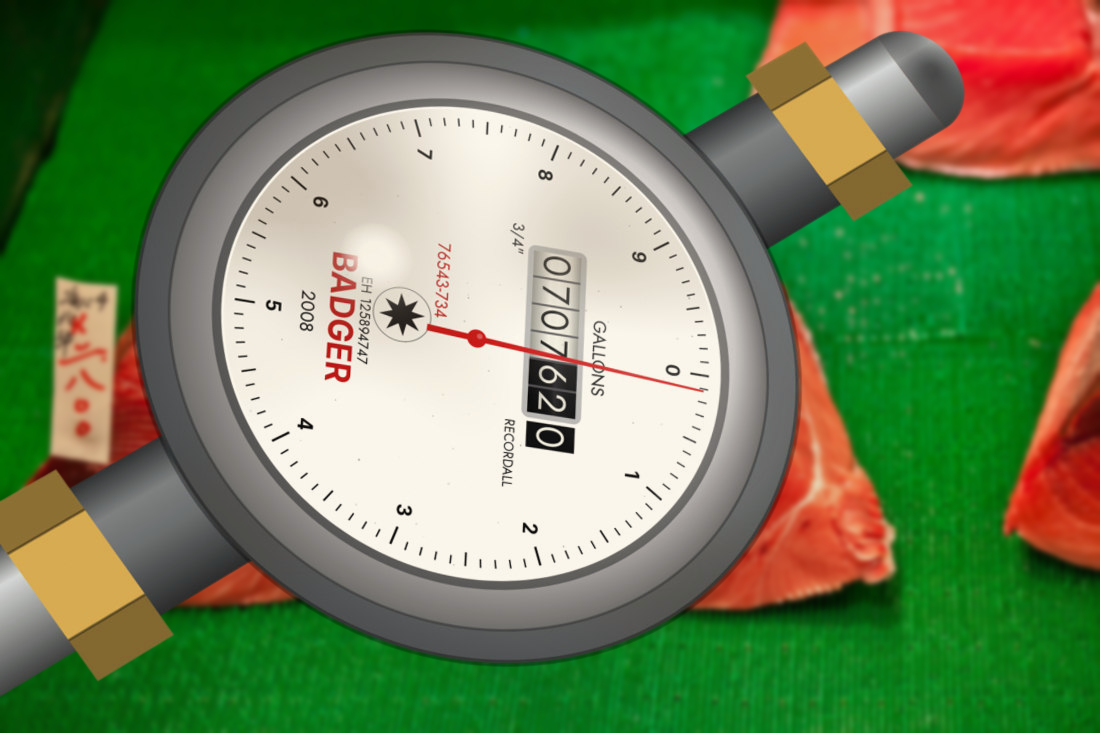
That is gal 707620.1
